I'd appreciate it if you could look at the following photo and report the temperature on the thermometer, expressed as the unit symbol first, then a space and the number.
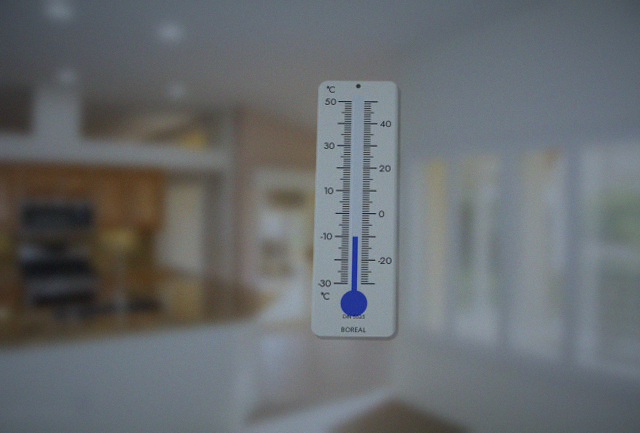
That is °C -10
